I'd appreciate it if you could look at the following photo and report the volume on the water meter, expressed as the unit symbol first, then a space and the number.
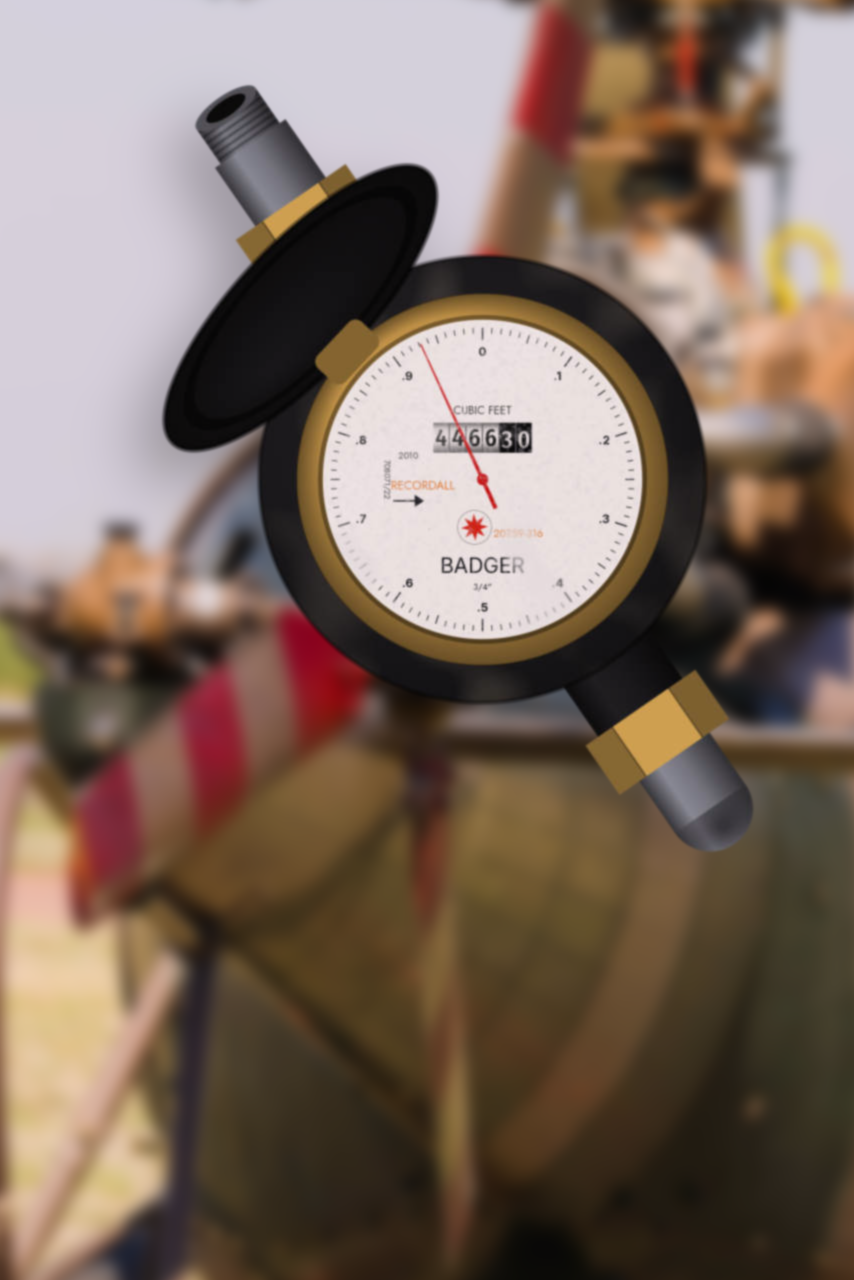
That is ft³ 446629.93
